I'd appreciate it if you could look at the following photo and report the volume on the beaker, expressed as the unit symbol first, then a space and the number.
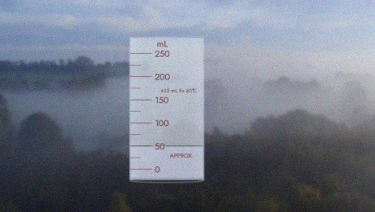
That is mL 50
